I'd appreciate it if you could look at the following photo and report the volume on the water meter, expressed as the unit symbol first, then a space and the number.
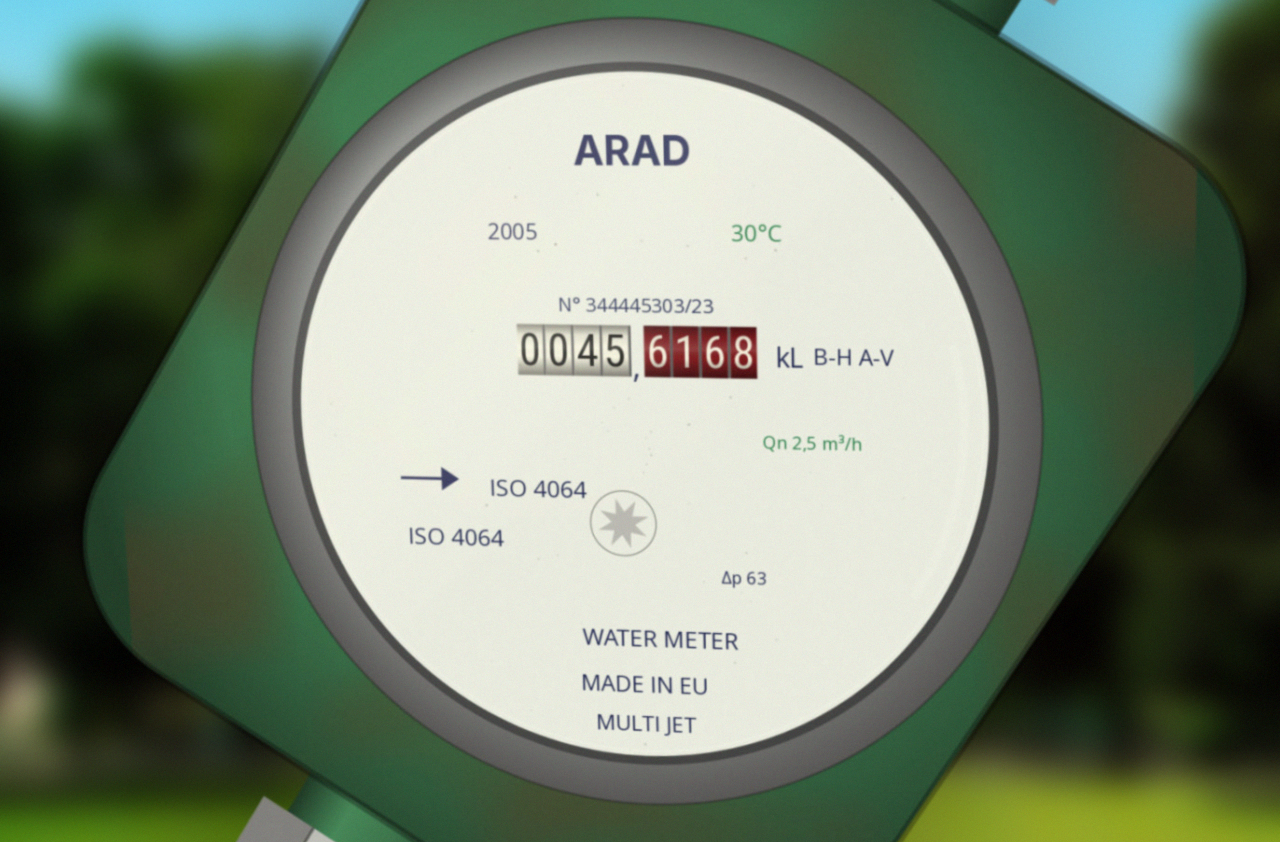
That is kL 45.6168
